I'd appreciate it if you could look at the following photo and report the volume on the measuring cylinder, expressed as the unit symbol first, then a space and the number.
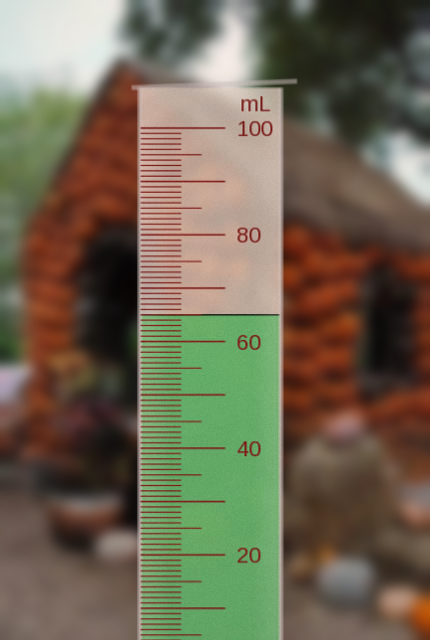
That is mL 65
